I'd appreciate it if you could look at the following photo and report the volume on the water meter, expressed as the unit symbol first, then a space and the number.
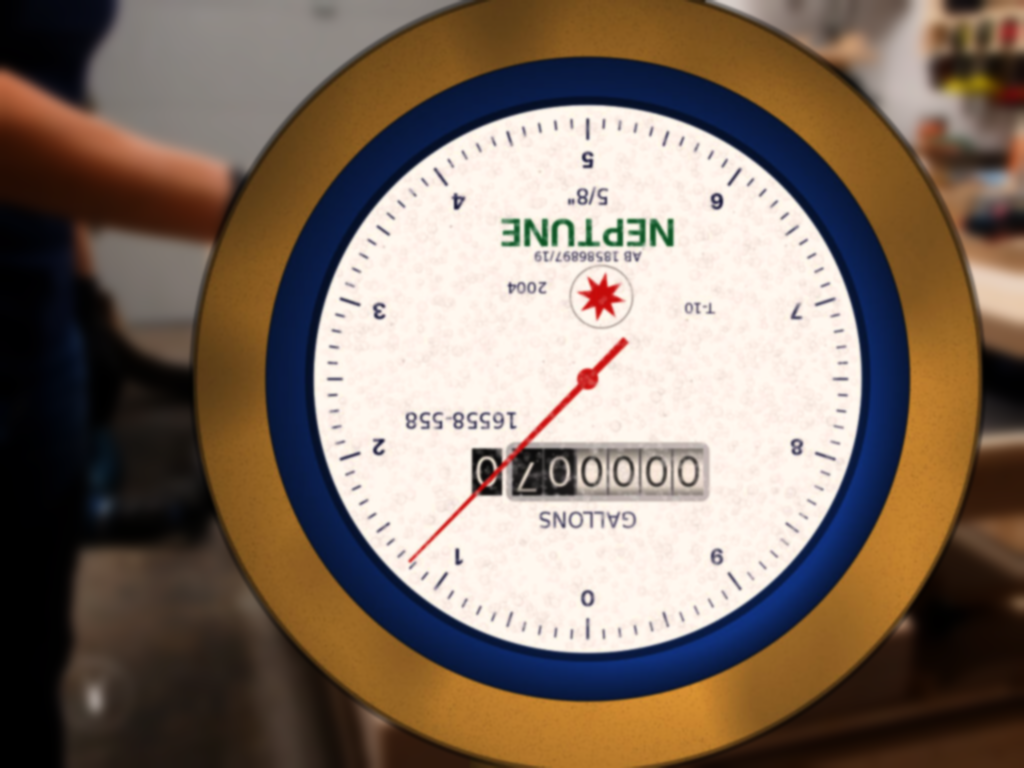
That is gal 71.2
